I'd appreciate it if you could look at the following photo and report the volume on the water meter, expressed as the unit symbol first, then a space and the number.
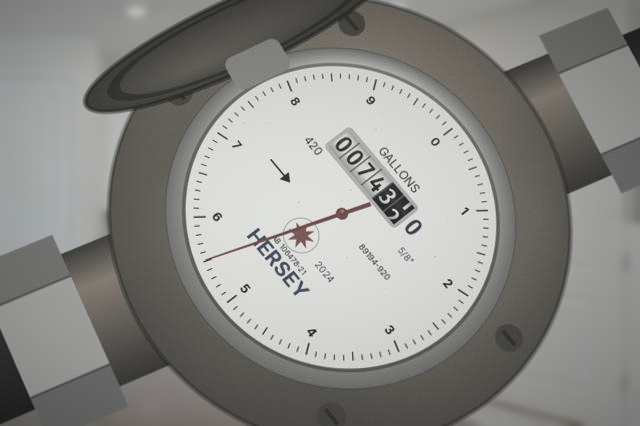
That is gal 74315.5
